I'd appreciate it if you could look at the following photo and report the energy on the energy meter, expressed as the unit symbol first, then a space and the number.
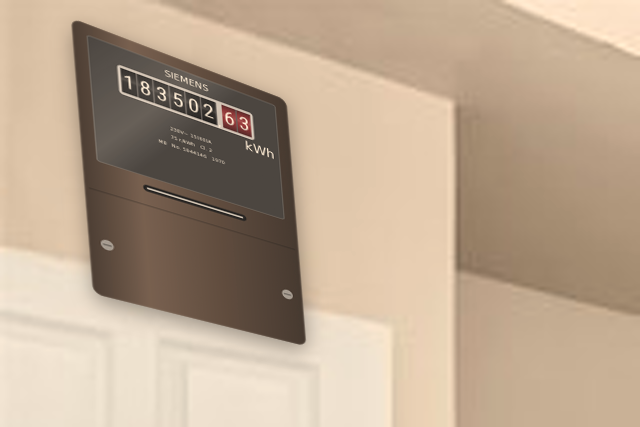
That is kWh 183502.63
